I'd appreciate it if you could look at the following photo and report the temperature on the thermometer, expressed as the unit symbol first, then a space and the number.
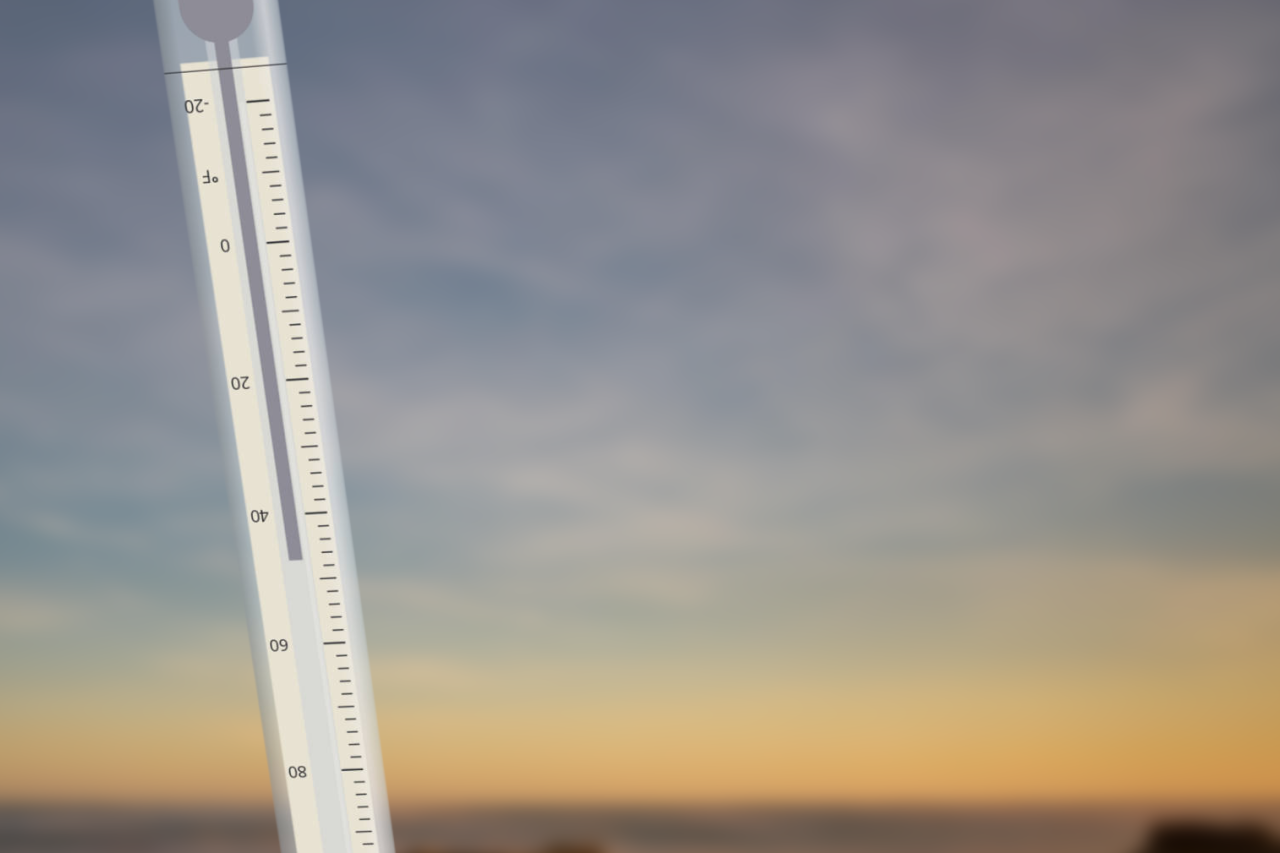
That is °F 47
